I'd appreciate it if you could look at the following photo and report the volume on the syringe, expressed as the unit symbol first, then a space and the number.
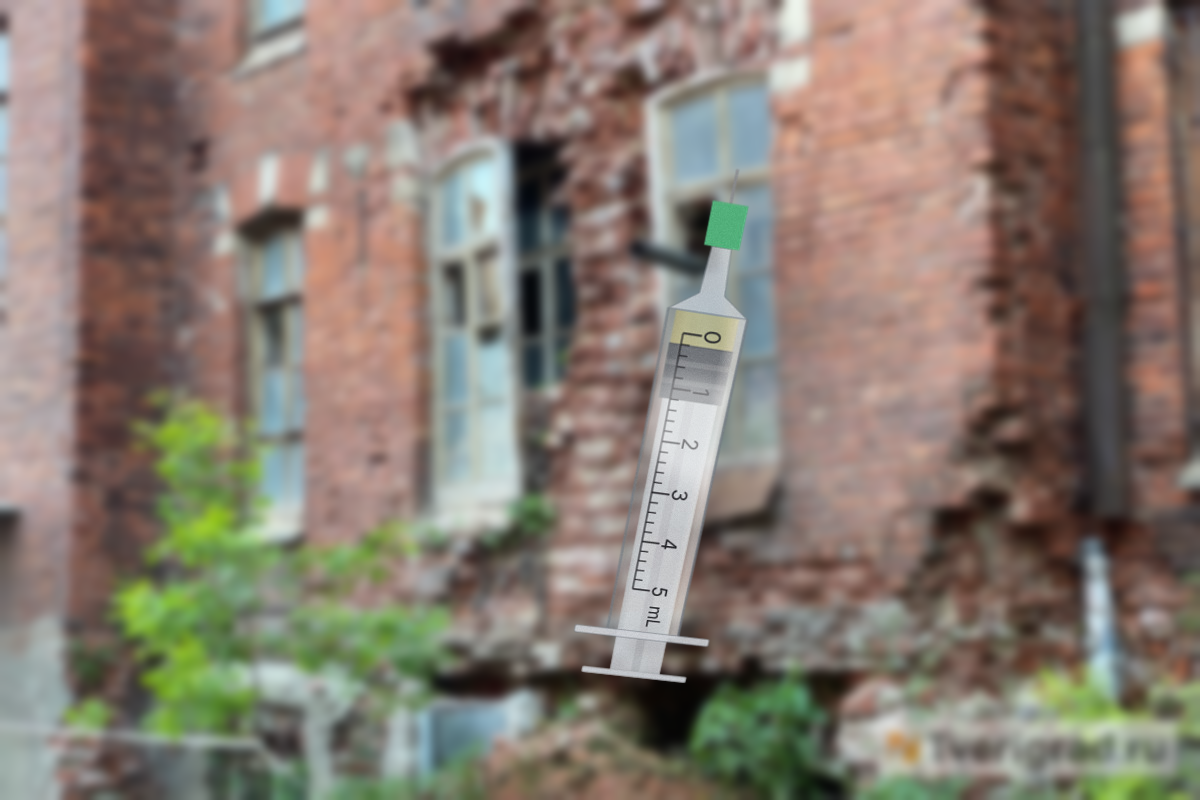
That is mL 0.2
